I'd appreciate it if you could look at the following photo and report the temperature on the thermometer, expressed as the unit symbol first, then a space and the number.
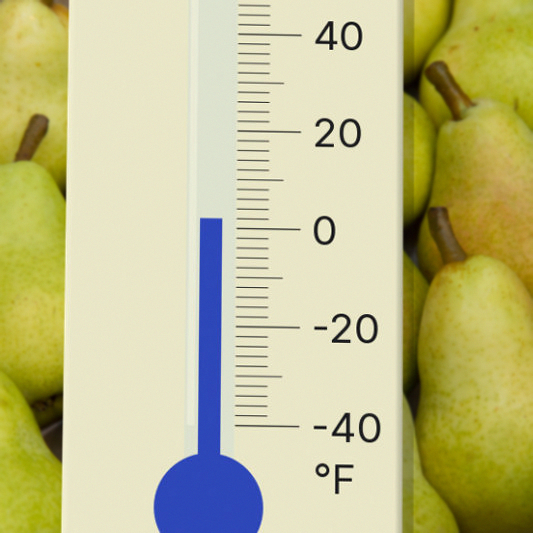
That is °F 2
